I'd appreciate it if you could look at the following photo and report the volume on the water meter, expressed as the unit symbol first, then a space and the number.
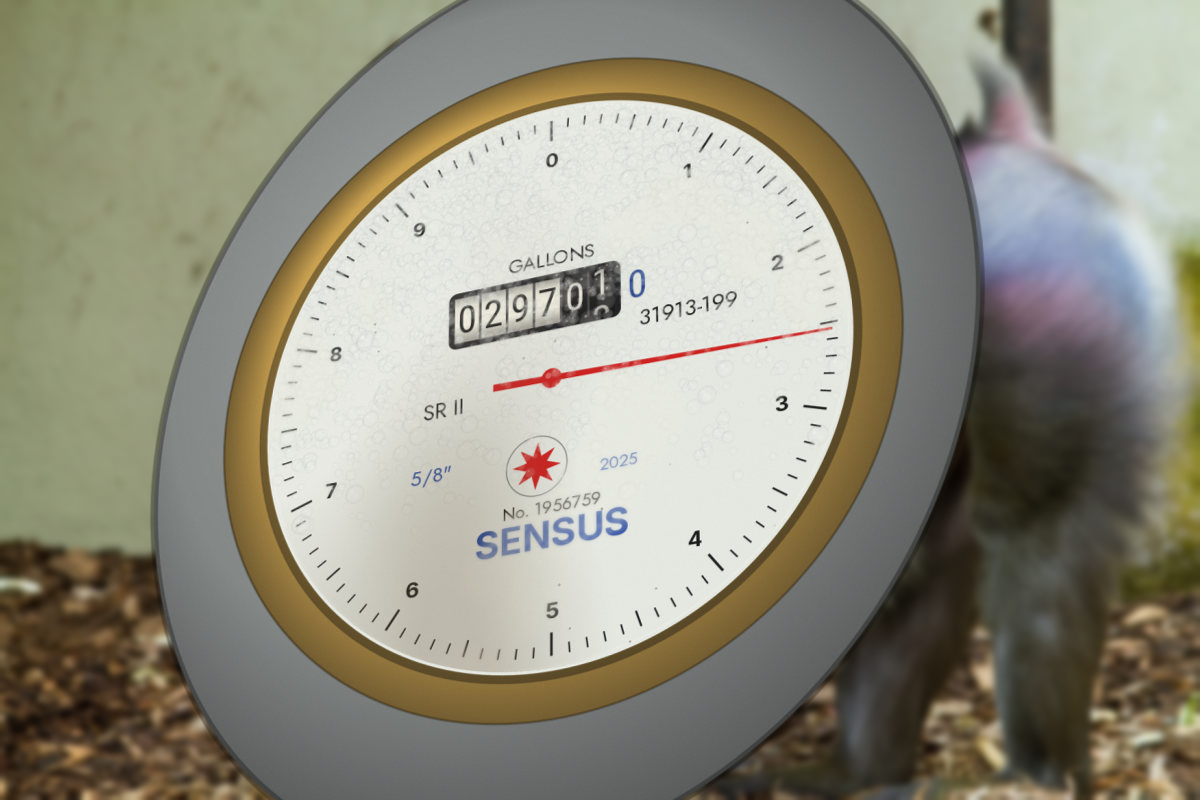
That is gal 297012.5
